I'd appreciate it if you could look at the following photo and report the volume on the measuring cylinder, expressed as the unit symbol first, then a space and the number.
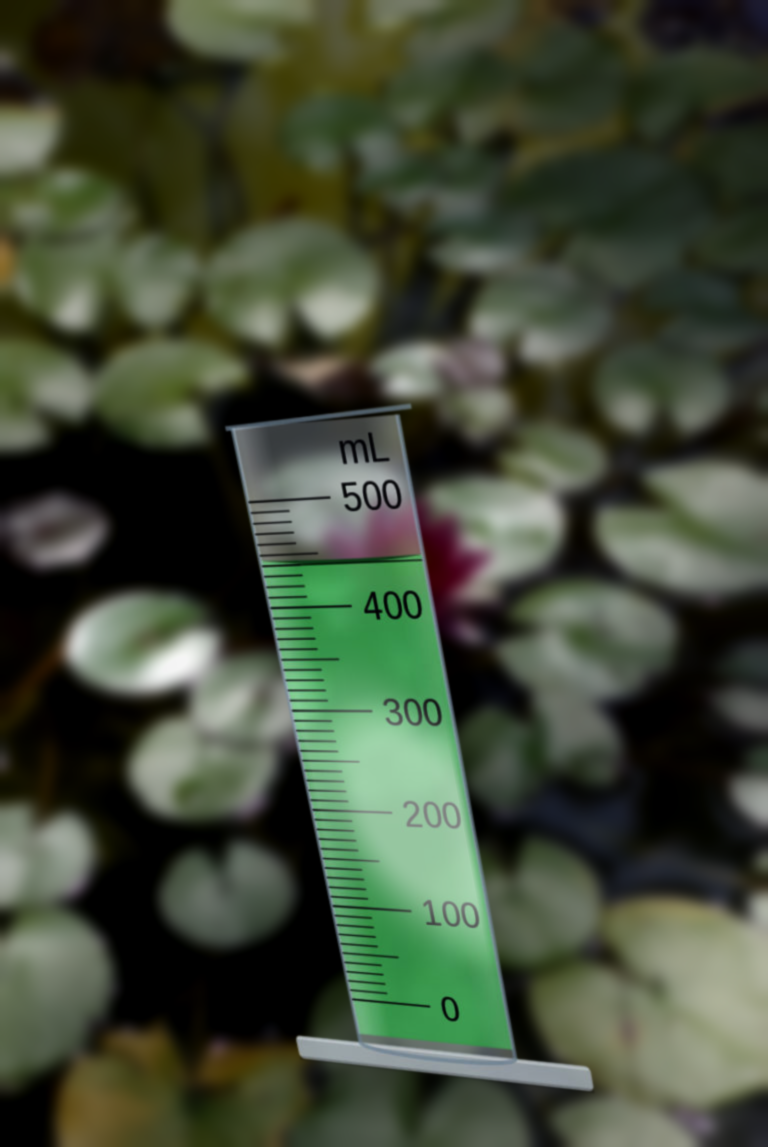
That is mL 440
